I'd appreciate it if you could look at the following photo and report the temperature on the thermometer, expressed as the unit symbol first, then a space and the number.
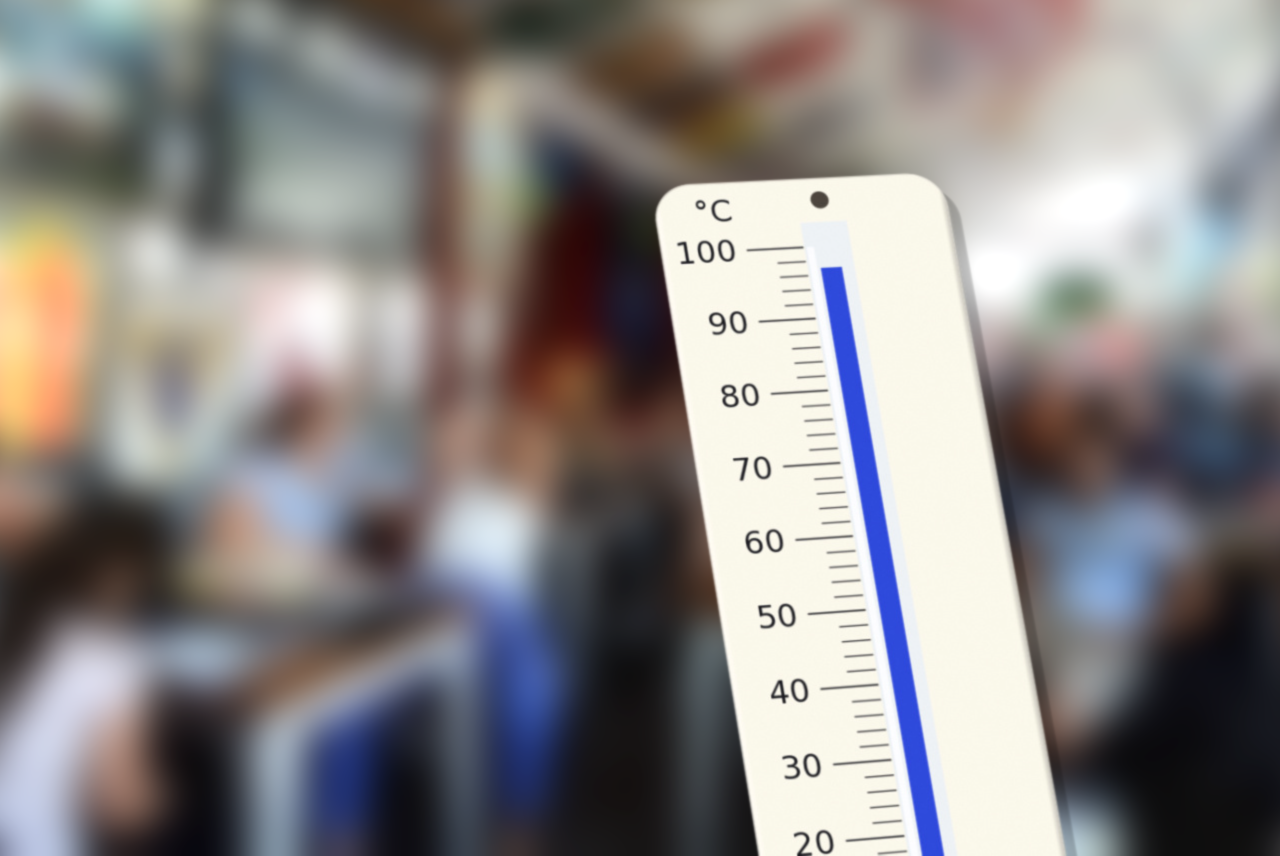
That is °C 97
